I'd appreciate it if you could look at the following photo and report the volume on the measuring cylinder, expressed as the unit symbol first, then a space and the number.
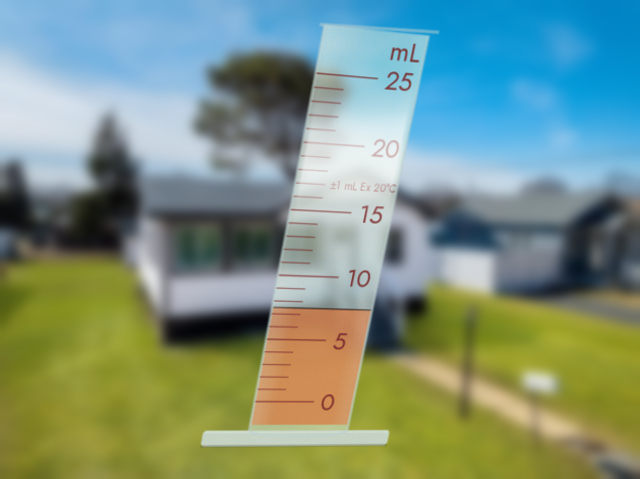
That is mL 7.5
